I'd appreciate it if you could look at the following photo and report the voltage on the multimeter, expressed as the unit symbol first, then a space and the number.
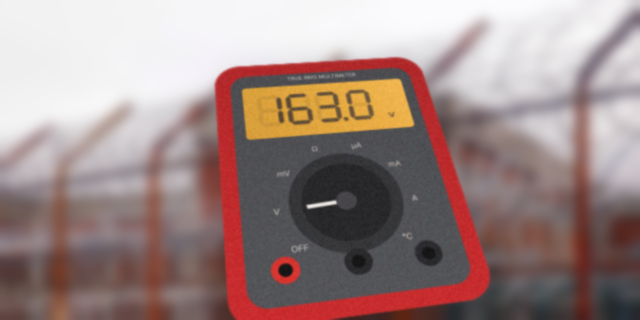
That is V 163.0
